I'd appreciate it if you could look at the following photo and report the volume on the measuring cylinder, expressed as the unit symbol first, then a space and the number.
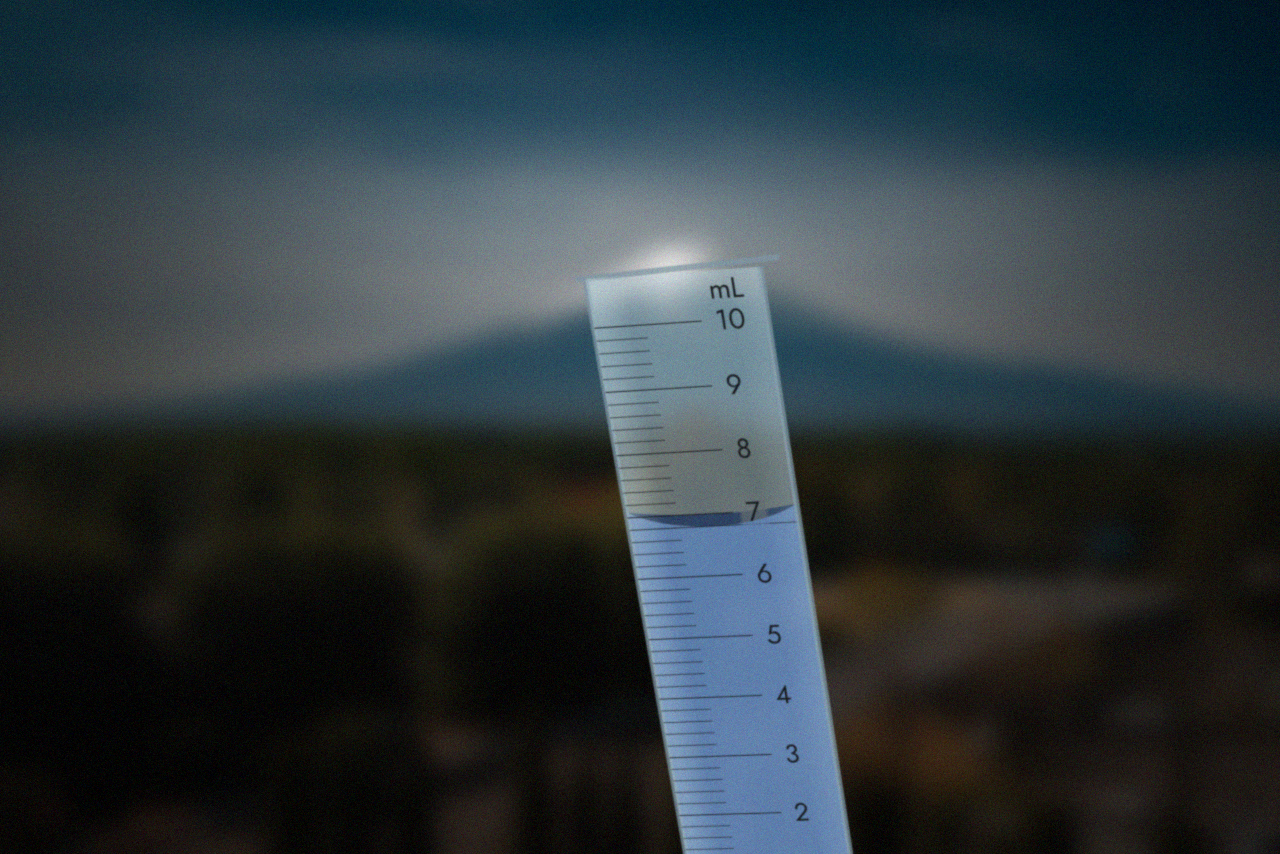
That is mL 6.8
